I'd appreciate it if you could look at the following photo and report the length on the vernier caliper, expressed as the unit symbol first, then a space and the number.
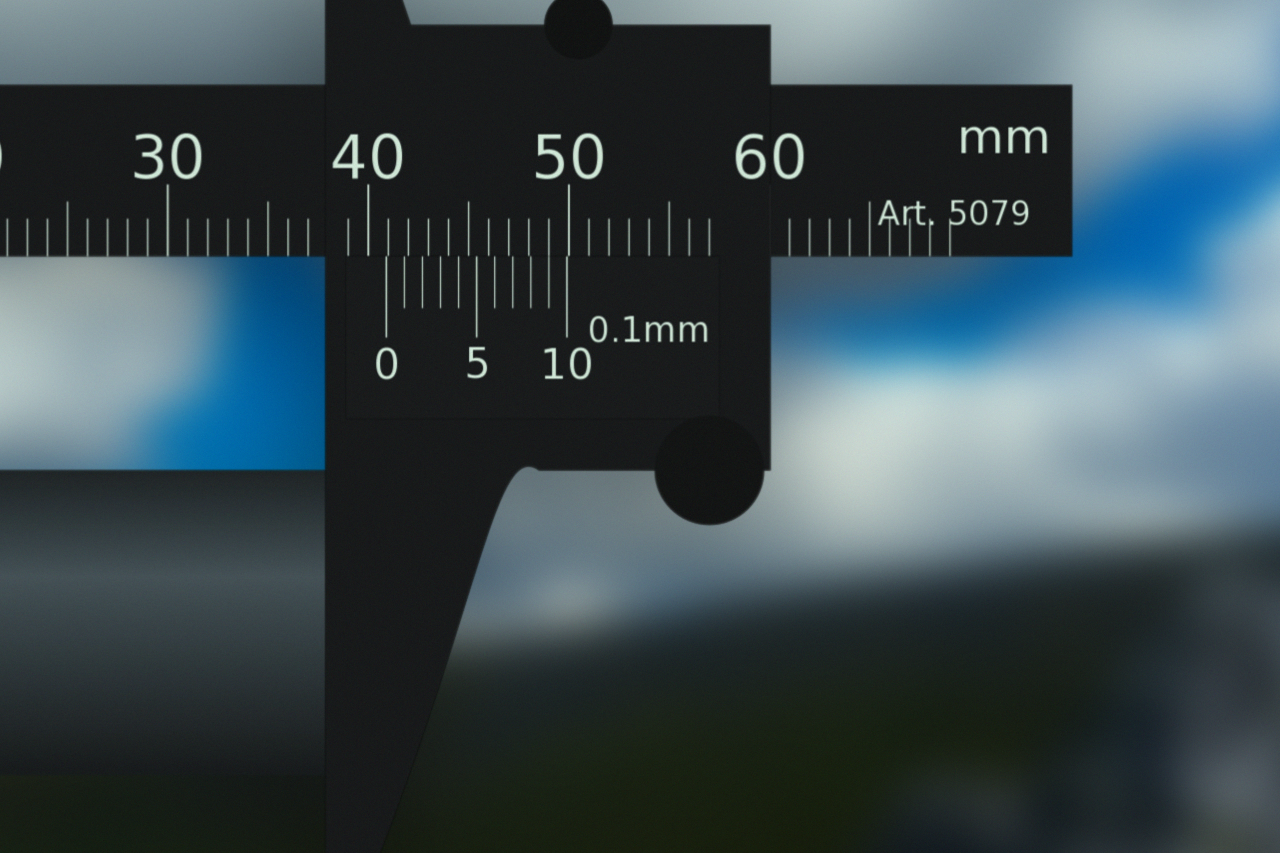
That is mm 40.9
